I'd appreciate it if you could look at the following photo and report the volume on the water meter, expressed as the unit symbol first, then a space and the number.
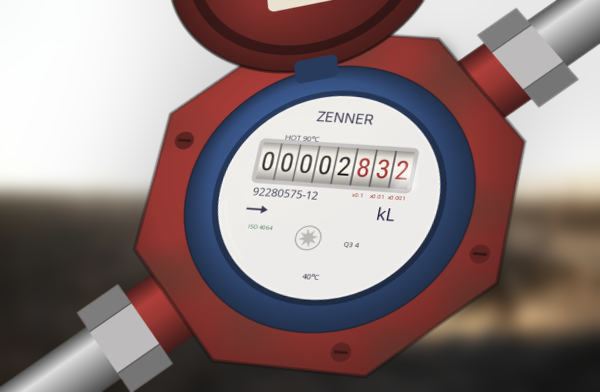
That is kL 2.832
